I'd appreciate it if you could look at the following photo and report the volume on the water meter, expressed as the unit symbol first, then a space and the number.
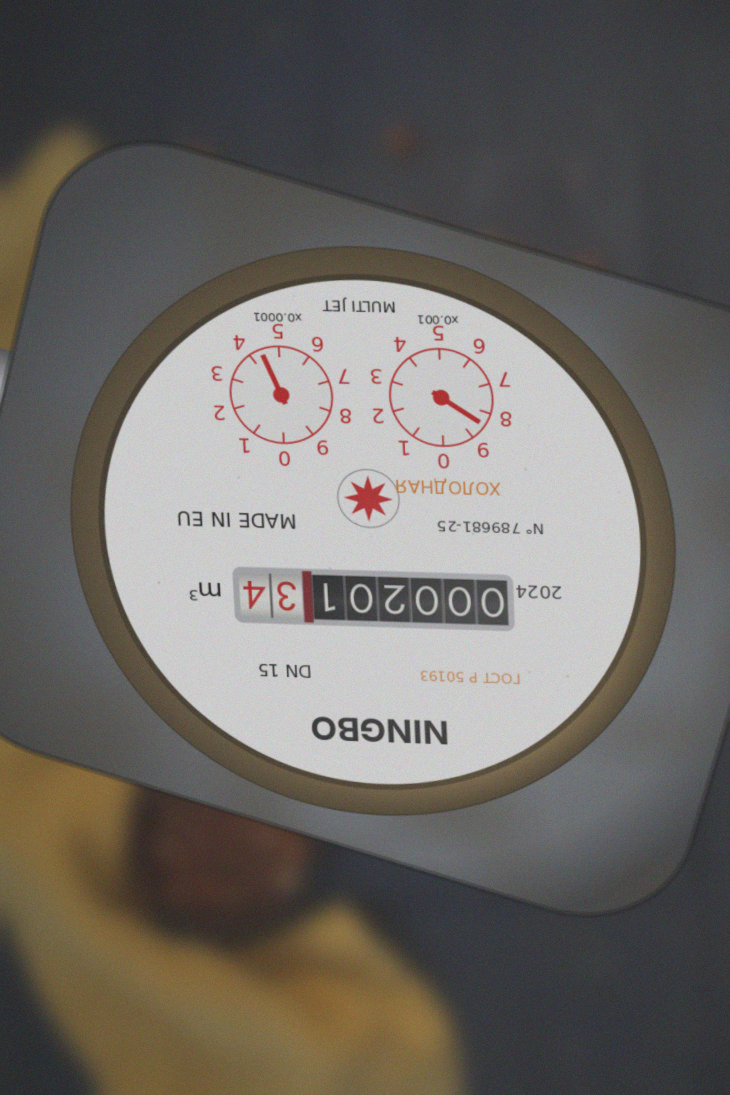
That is m³ 201.3484
